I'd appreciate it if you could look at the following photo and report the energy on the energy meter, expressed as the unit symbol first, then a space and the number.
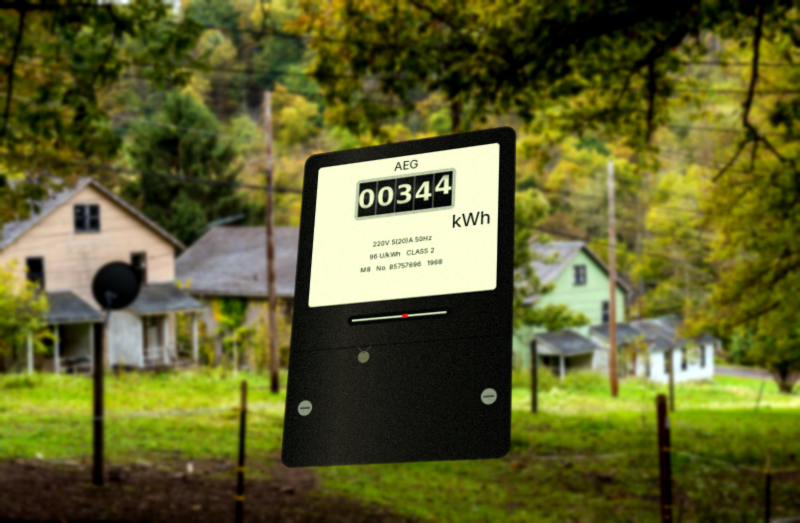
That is kWh 344
